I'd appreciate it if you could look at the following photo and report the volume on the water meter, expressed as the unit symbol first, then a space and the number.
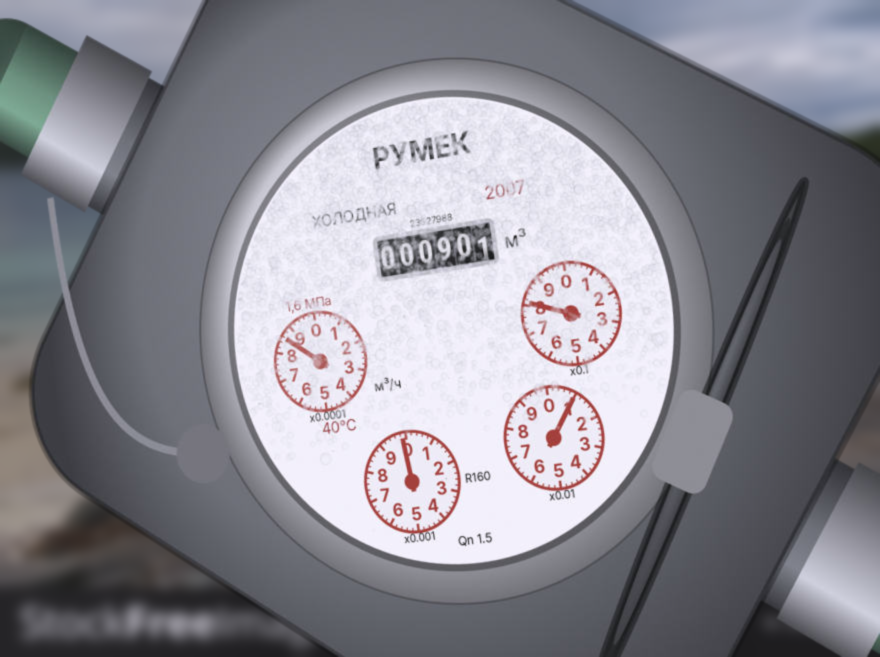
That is m³ 900.8098
